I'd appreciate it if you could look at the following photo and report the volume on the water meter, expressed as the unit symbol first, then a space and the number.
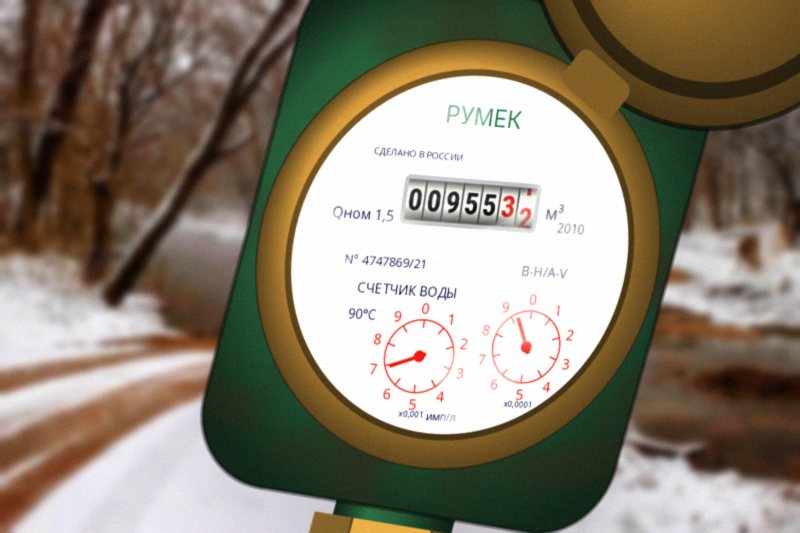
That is m³ 955.3169
